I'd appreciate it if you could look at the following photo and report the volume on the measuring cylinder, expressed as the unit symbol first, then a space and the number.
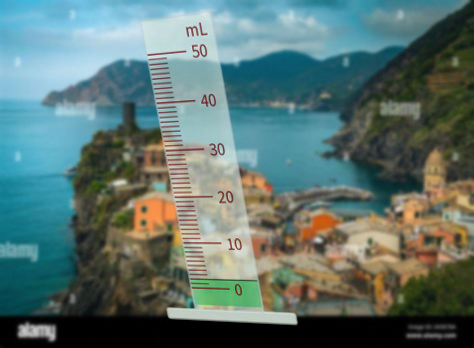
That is mL 2
